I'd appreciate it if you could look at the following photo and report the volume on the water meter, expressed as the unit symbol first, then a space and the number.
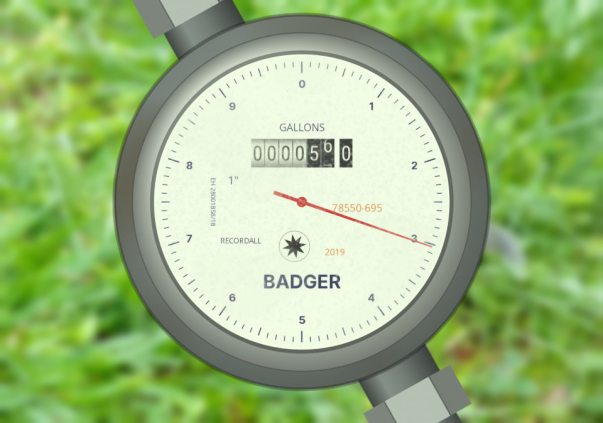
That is gal 563.0
